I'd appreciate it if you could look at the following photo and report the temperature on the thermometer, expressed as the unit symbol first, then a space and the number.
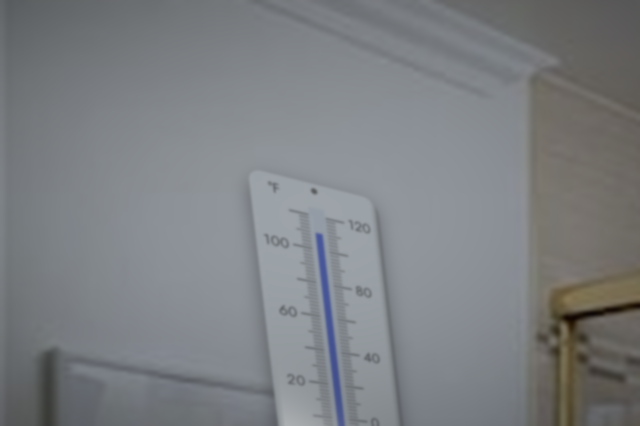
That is °F 110
